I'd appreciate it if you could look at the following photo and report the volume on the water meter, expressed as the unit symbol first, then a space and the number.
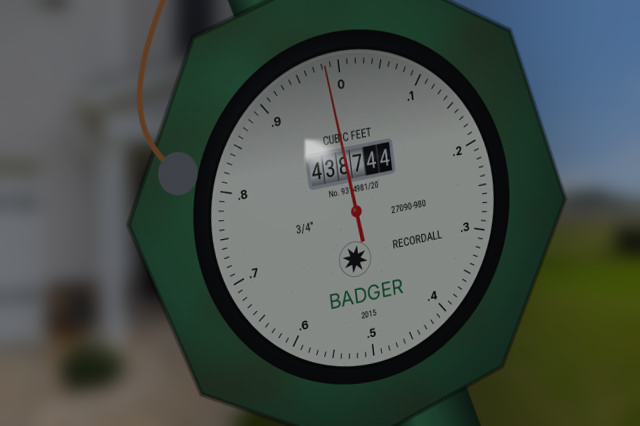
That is ft³ 438743.98
